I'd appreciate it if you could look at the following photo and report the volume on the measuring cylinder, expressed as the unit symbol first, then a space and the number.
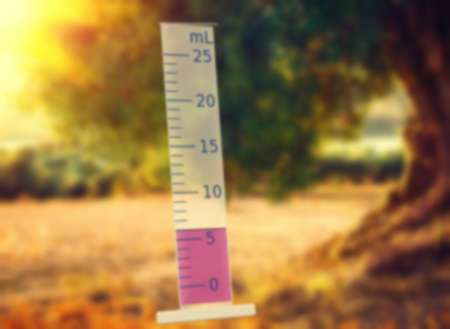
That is mL 6
